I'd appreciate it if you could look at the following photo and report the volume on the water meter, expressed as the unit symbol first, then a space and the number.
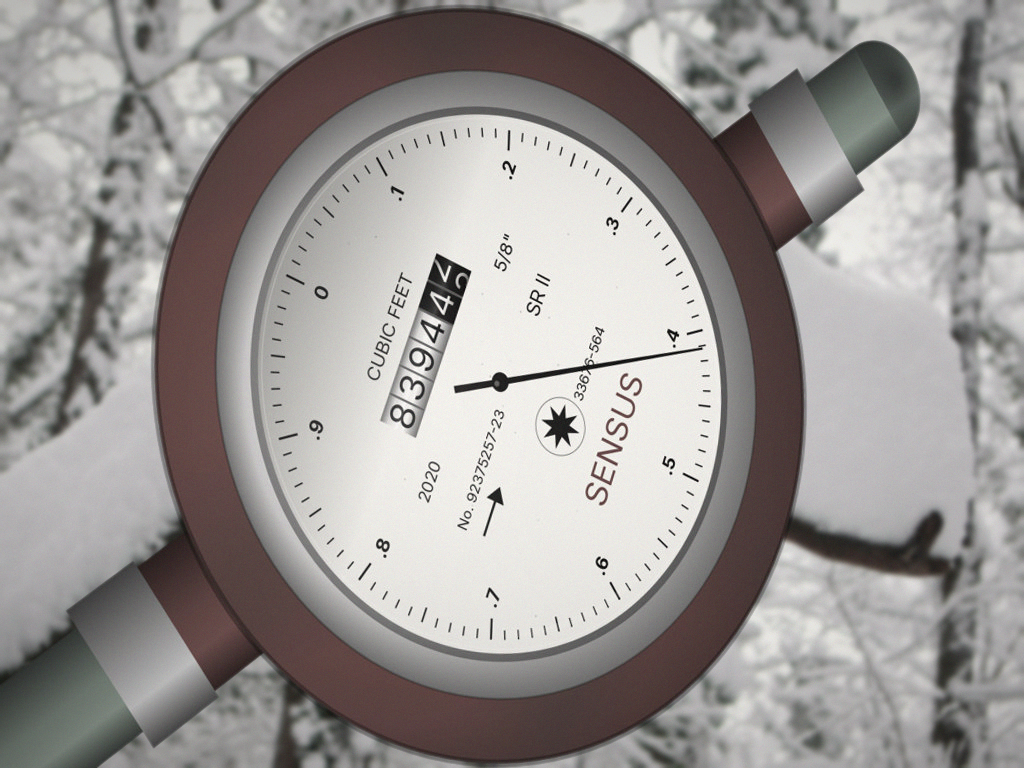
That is ft³ 839442.41
